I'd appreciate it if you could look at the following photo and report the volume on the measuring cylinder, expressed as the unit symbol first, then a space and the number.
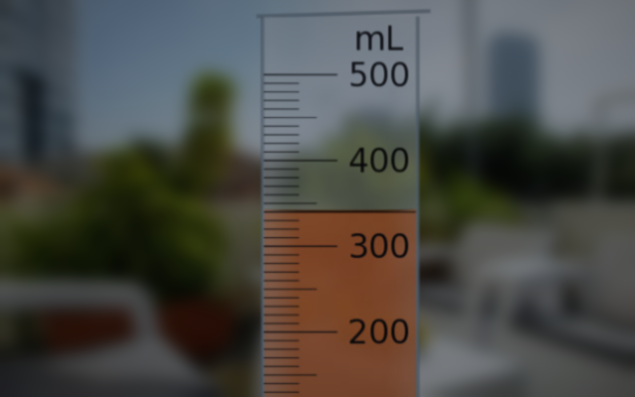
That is mL 340
